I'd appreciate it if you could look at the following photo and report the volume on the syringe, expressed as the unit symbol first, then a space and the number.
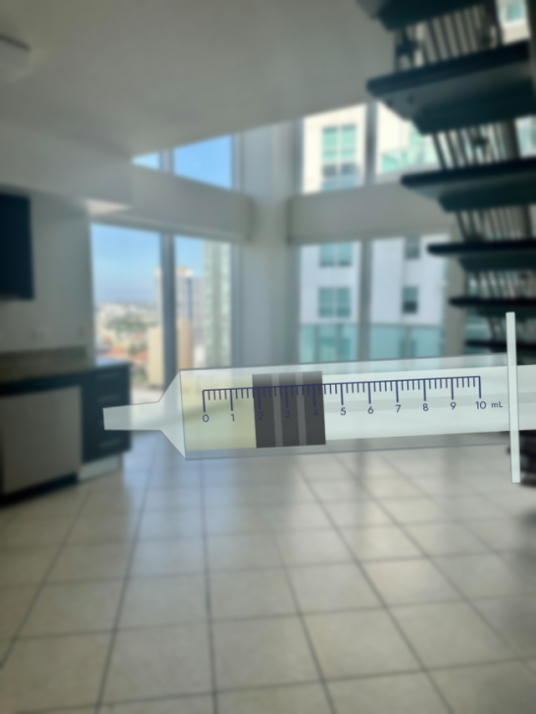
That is mL 1.8
